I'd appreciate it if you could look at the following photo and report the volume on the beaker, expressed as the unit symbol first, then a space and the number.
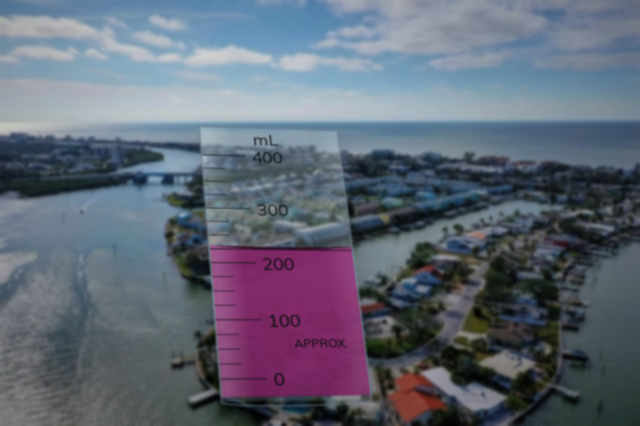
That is mL 225
